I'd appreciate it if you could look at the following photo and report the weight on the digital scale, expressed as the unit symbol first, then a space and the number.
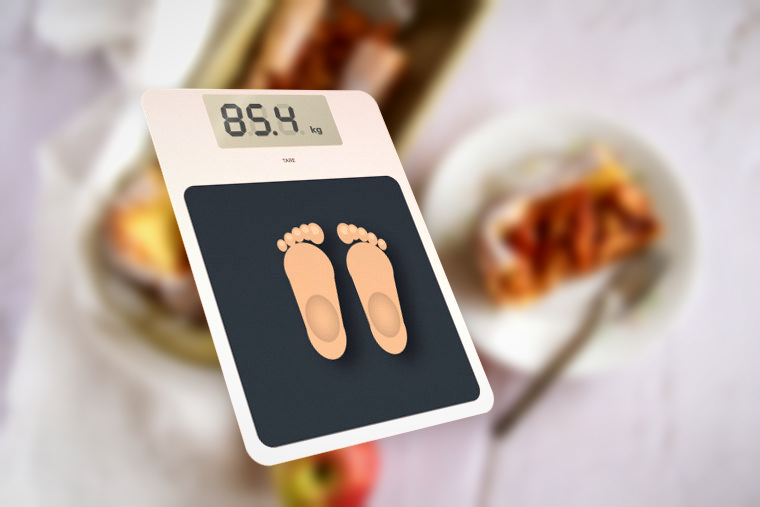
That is kg 85.4
